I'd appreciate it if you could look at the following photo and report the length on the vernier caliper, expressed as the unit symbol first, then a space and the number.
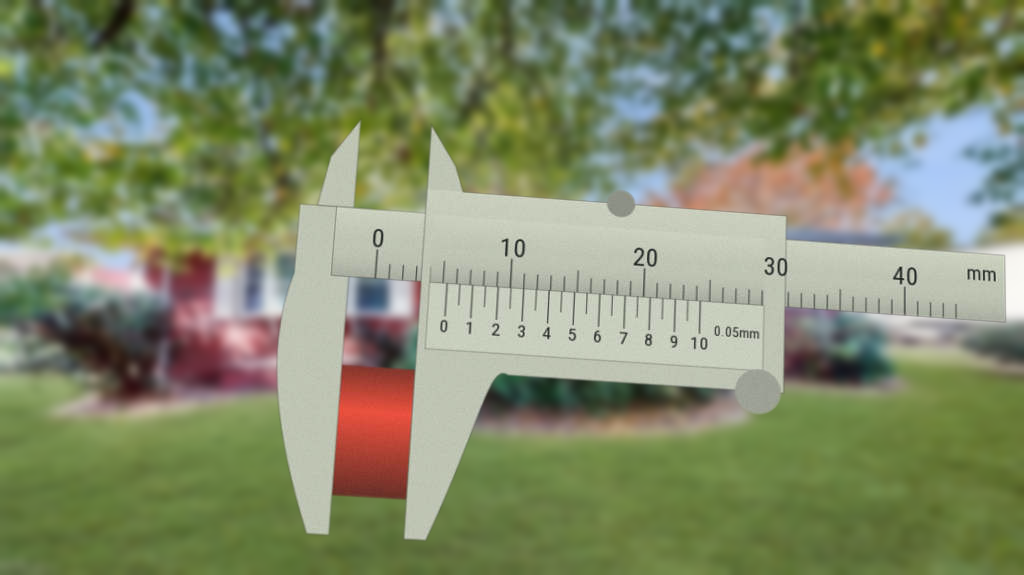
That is mm 5.3
